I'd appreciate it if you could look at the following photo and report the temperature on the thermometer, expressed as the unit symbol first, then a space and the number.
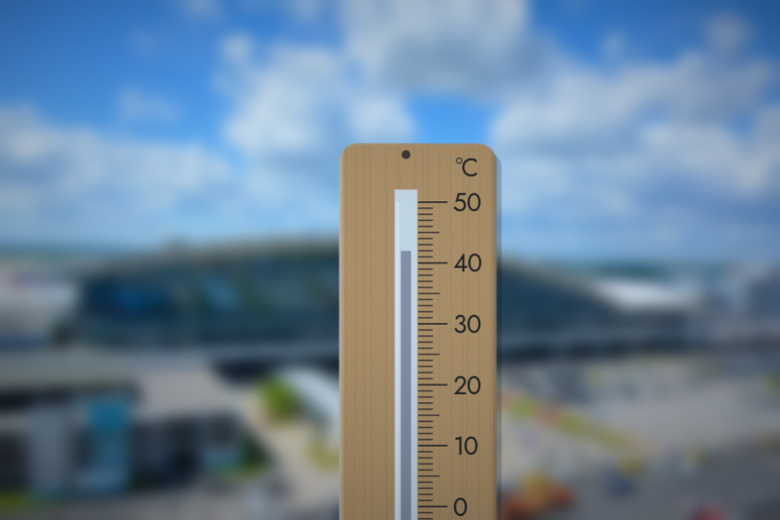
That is °C 42
